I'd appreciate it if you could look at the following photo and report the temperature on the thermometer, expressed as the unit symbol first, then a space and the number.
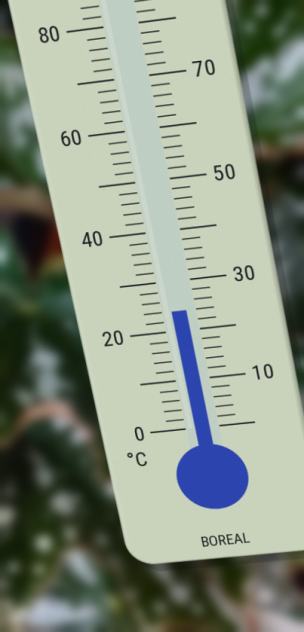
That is °C 24
